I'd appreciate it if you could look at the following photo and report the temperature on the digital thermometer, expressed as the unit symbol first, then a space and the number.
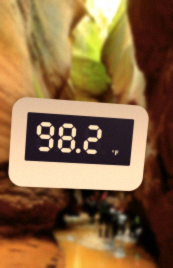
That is °F 98.2
